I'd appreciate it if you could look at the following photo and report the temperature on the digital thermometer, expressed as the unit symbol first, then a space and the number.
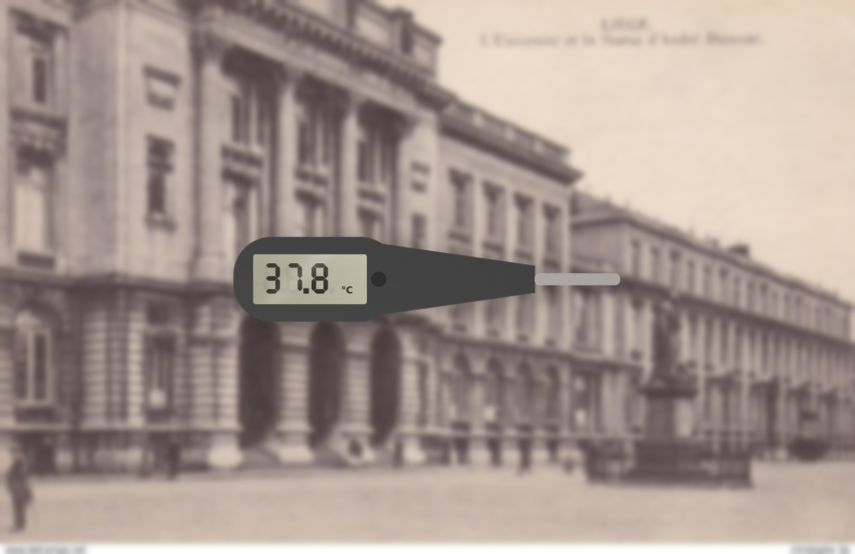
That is °C 37.8
